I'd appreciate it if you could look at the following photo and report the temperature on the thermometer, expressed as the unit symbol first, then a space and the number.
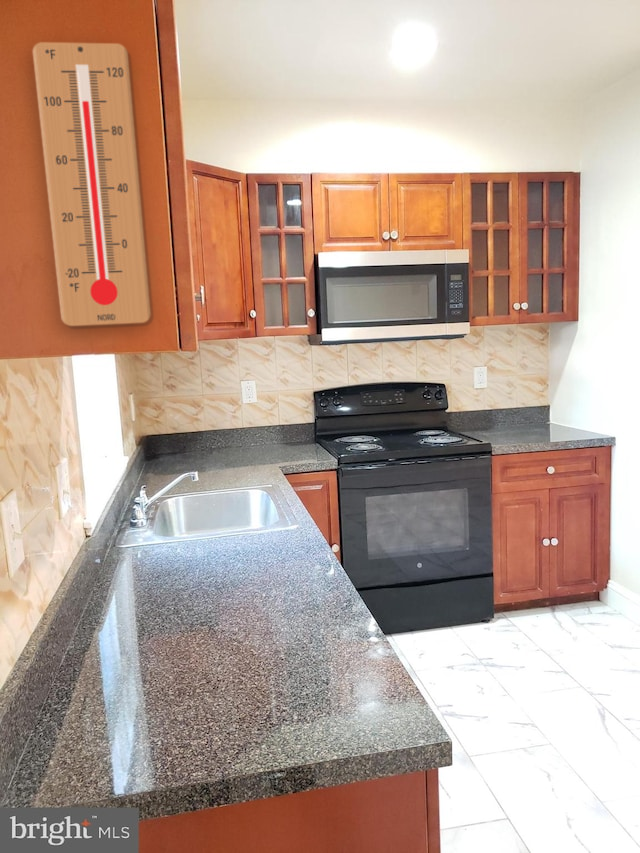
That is °F 100
